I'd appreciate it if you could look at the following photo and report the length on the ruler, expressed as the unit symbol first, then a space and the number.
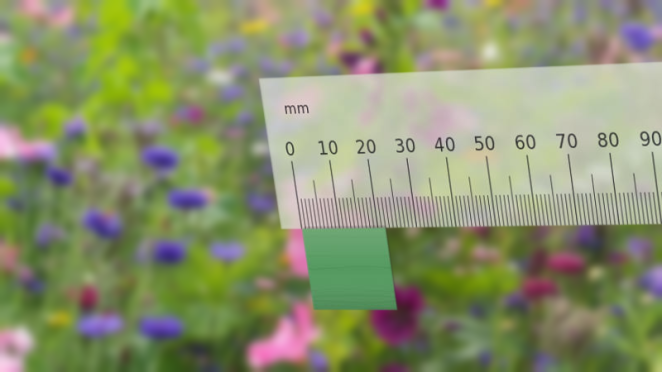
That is mm 22
